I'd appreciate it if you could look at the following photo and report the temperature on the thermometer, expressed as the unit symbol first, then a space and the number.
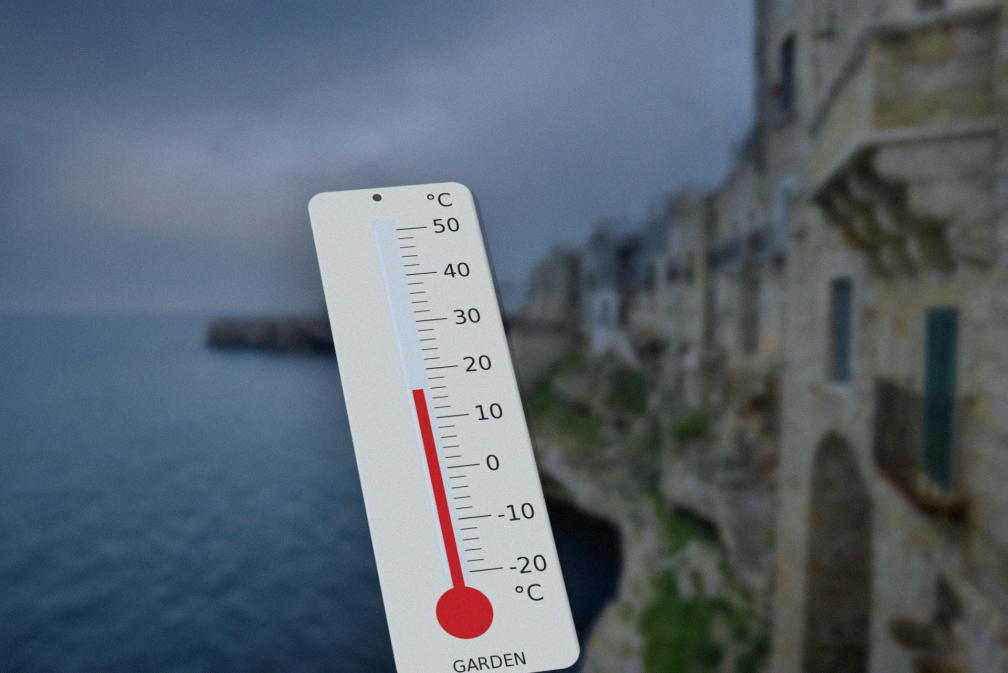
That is °C 16
